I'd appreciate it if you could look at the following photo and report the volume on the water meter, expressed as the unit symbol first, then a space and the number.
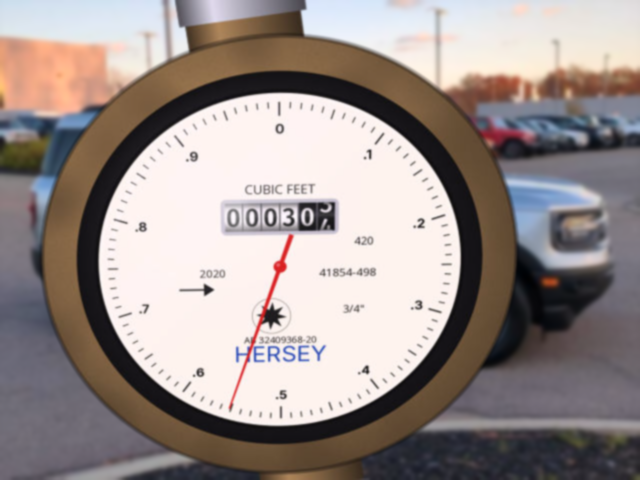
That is ft³ 303.55
